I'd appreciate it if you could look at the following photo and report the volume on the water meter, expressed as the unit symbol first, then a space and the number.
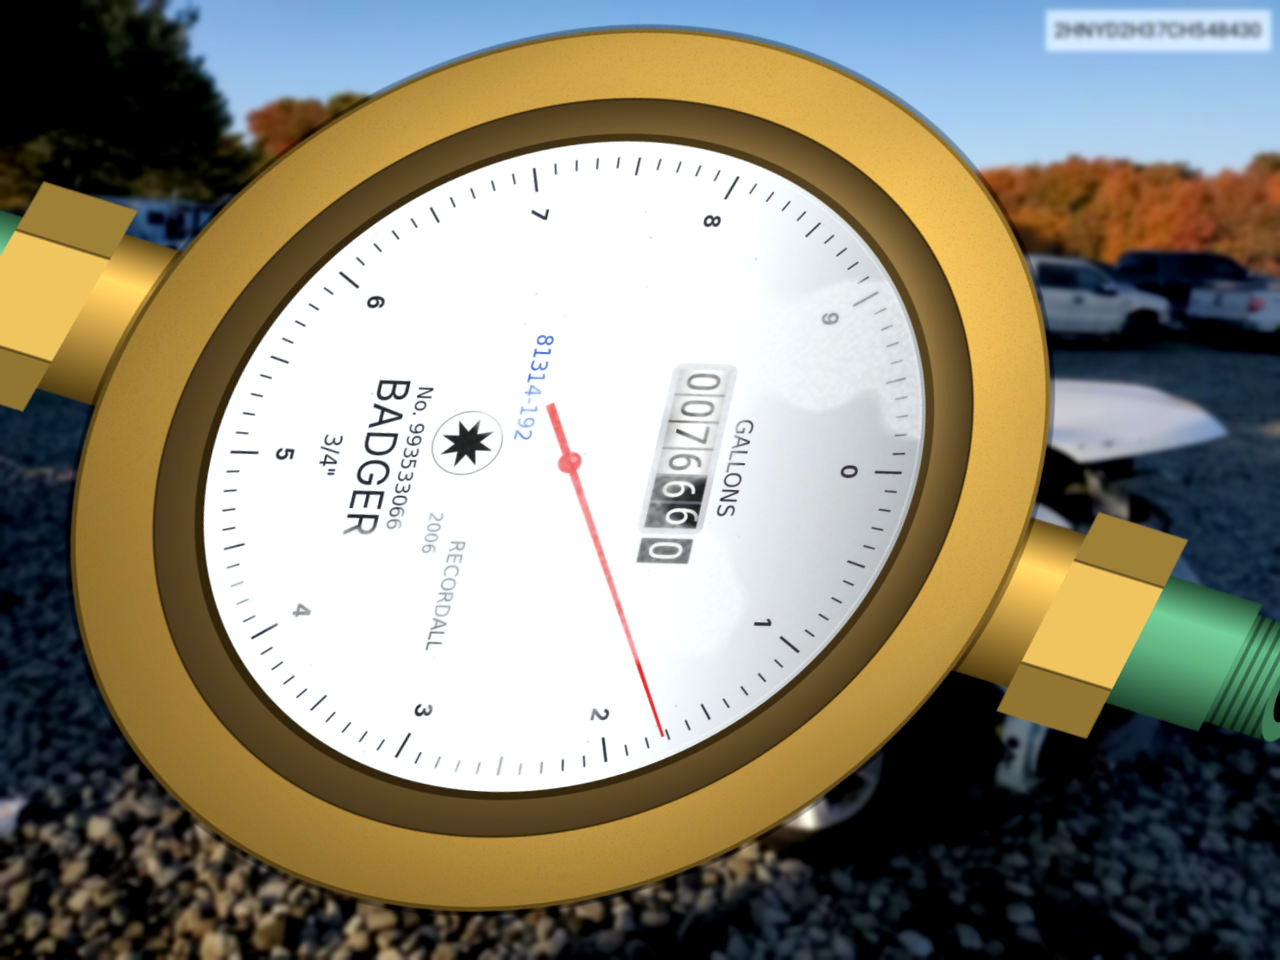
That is gal 76661.7
